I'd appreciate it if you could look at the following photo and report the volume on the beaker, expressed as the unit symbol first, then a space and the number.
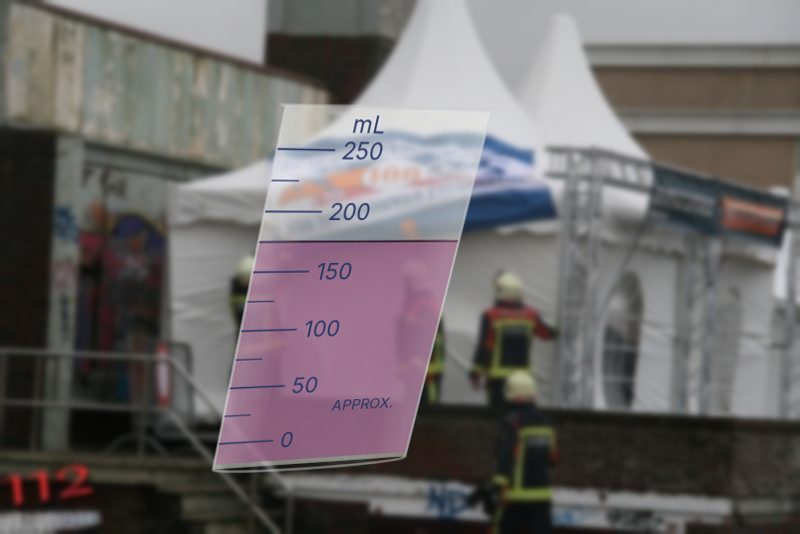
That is mL 175
